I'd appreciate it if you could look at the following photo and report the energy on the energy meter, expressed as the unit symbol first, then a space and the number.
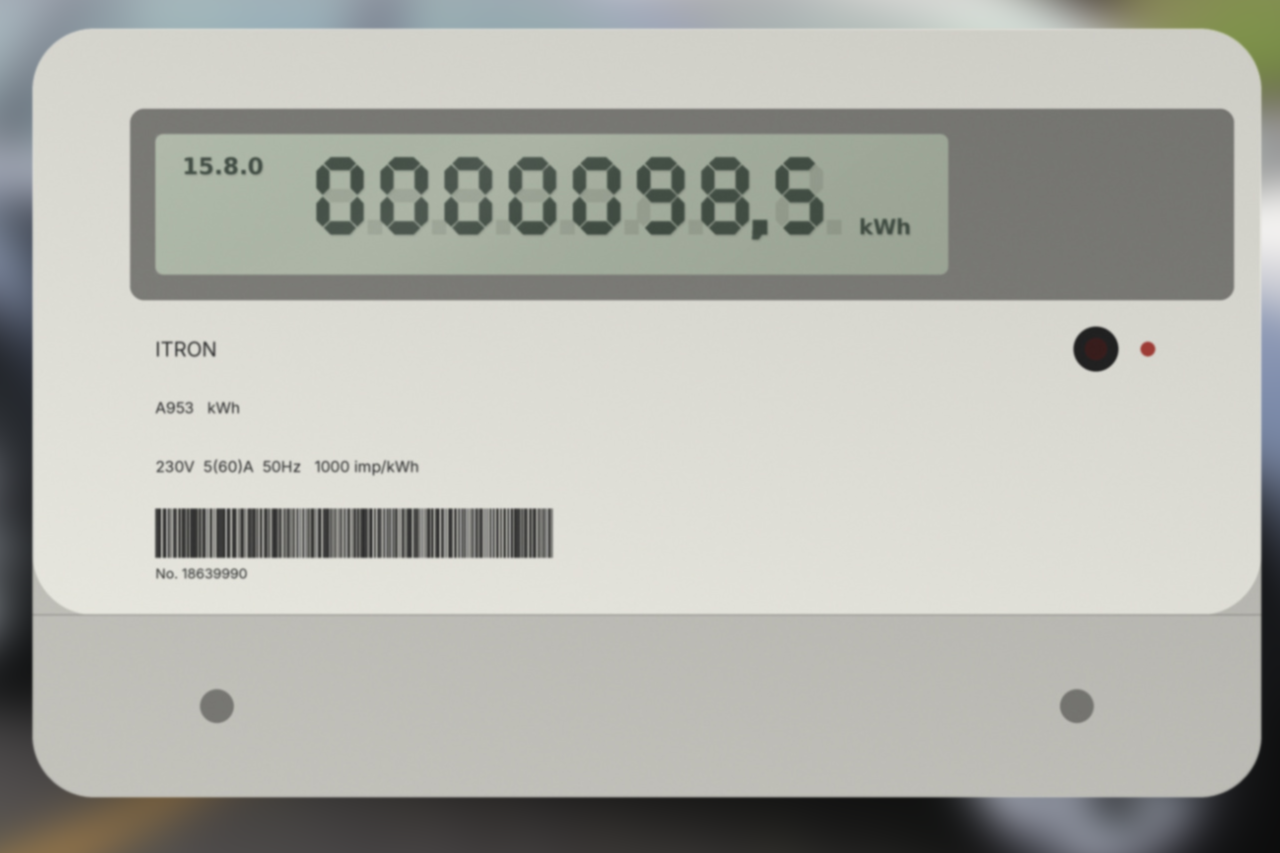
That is kWh 98.5
